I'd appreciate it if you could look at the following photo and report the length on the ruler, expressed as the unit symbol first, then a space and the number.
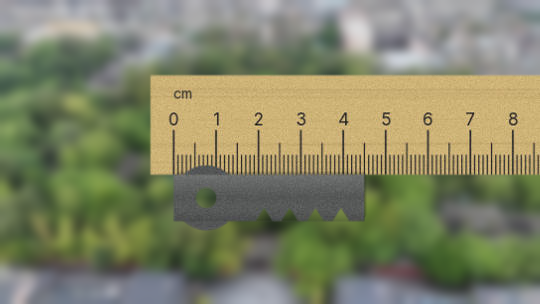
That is cm 4.5
